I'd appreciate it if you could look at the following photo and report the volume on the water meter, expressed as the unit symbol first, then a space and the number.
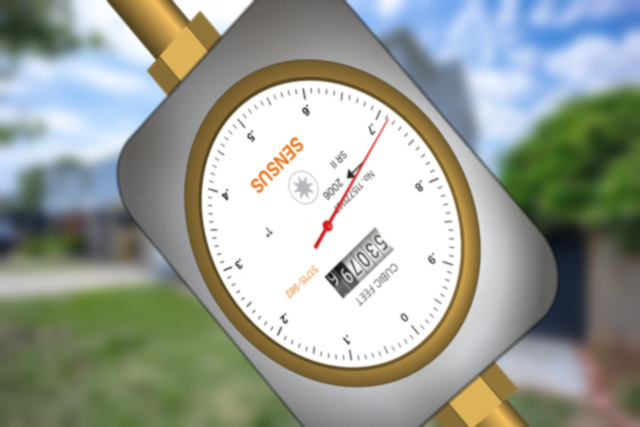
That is ft³ 530795.71
